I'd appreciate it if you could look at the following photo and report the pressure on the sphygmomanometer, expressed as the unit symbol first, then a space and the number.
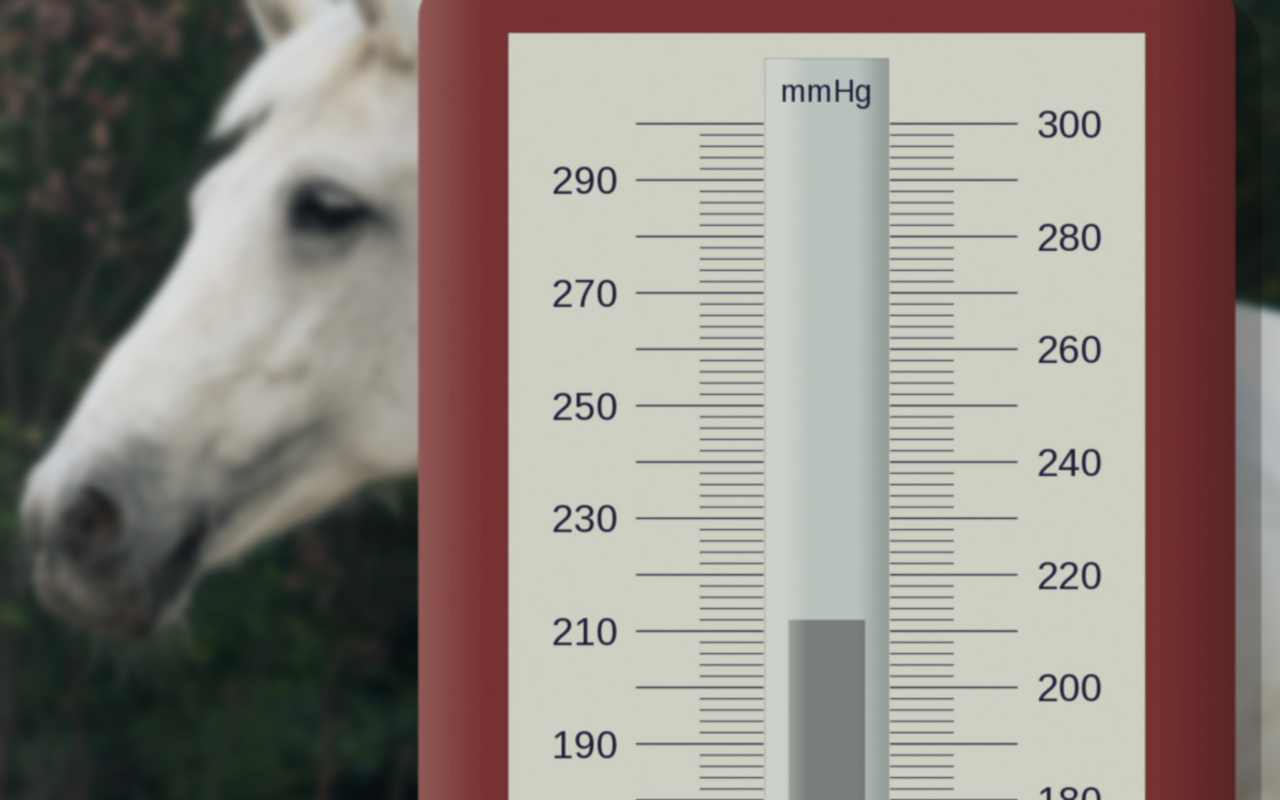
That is mmHg 212
